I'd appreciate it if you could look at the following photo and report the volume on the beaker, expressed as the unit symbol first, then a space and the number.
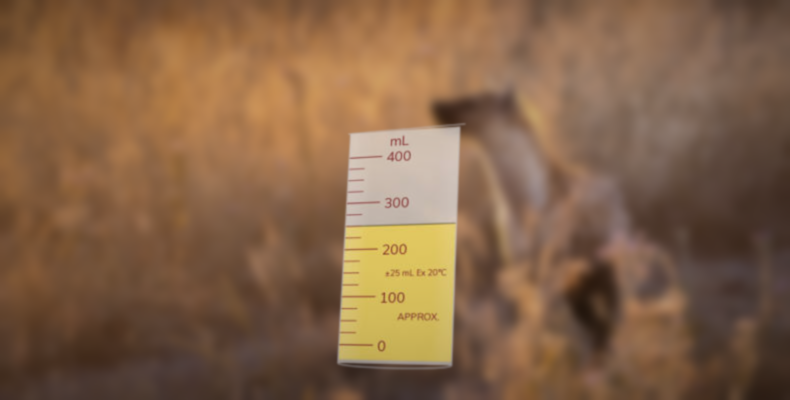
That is mL 250
